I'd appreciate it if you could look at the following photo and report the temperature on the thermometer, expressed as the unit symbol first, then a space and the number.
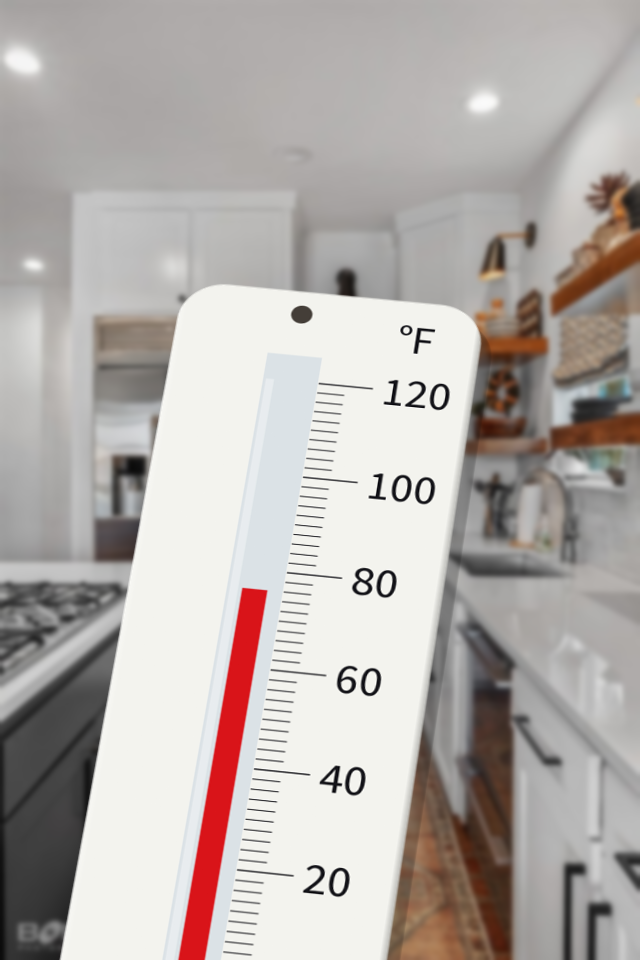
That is °F 76
